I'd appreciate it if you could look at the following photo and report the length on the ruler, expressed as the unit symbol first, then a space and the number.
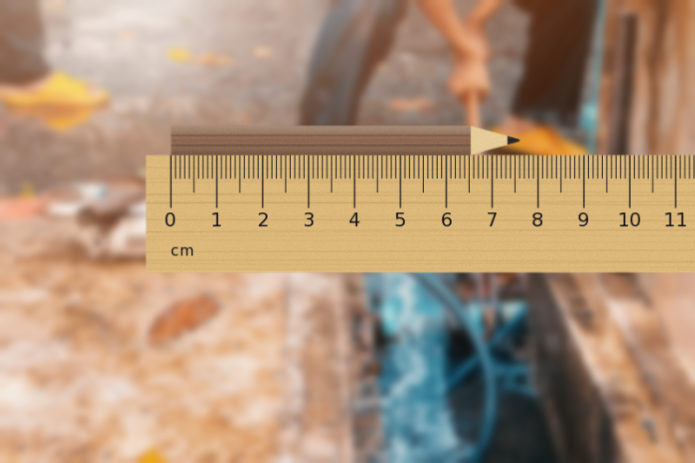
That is cm 7.6
